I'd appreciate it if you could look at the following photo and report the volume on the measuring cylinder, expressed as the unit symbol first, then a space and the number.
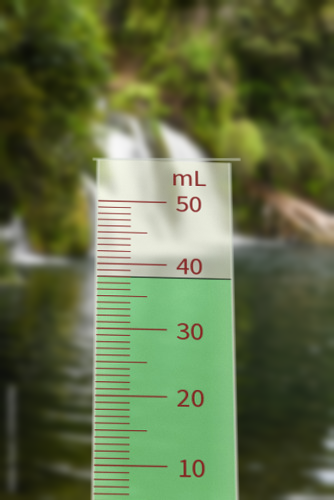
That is mL 38
